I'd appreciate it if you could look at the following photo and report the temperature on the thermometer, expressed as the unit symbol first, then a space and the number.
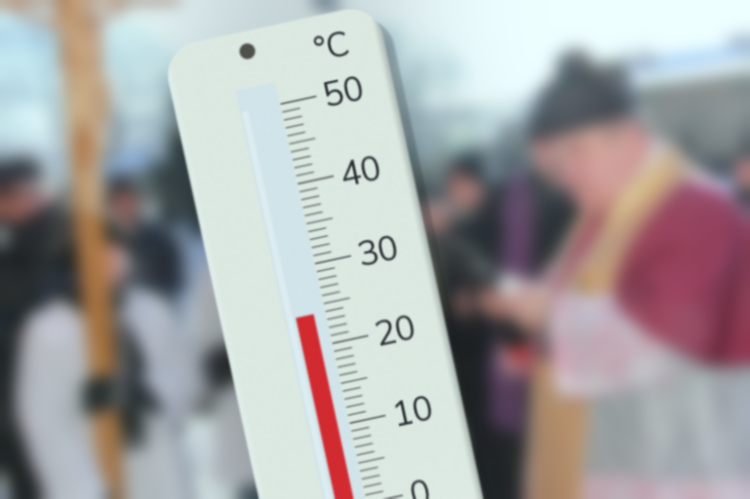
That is °C 24
